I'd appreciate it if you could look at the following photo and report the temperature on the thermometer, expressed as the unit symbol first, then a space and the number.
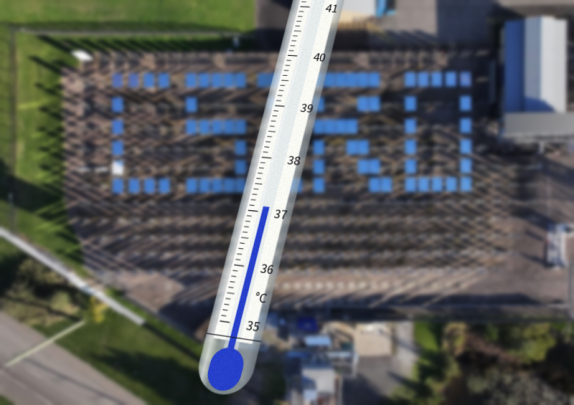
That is °C 37.1
